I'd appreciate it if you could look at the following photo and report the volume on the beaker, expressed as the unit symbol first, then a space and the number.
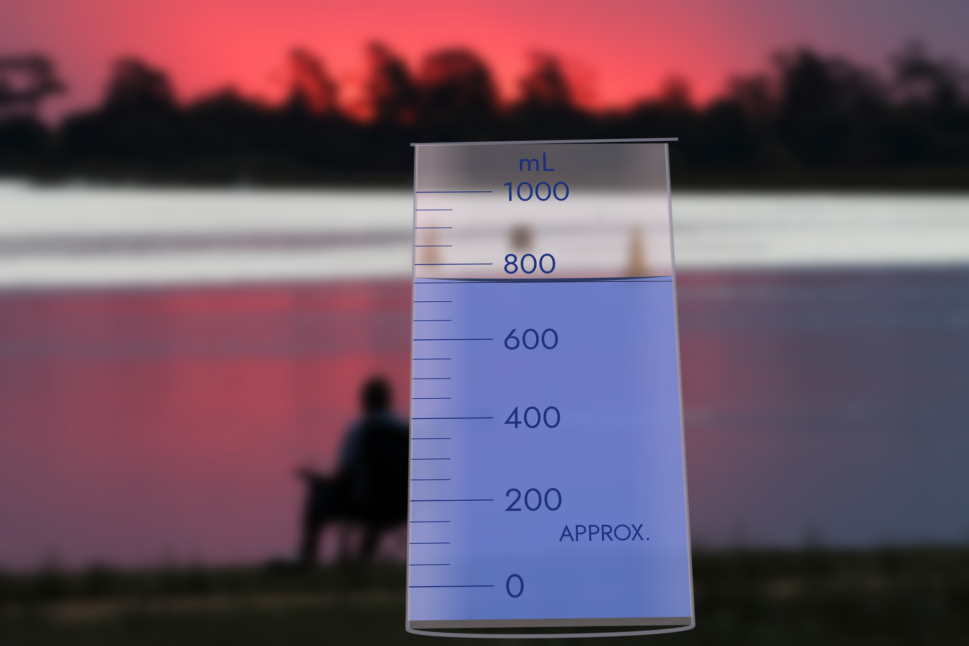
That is mL 750
